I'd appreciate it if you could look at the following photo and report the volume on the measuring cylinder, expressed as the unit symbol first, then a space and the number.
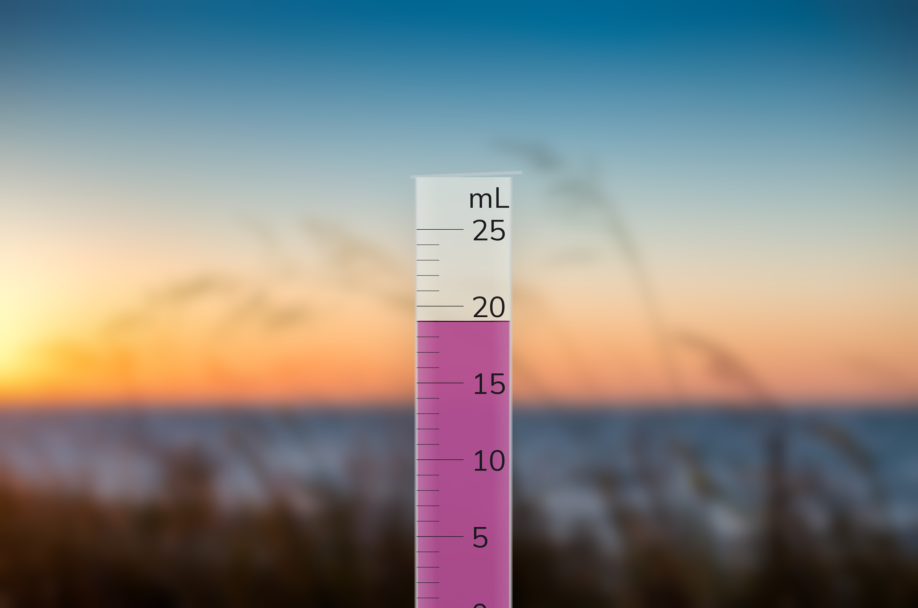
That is mL 19
